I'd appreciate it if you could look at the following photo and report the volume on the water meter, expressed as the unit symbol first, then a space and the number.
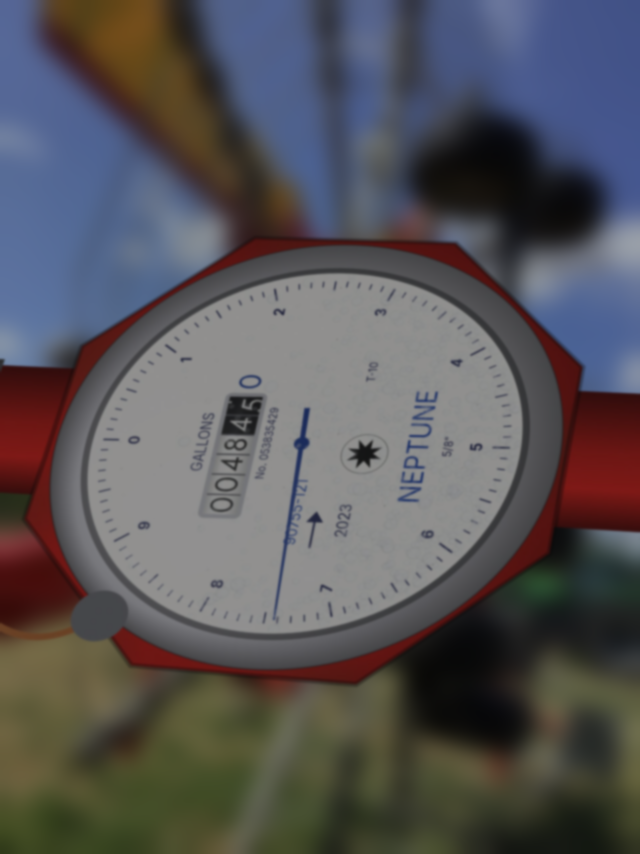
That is gal 48447.4
